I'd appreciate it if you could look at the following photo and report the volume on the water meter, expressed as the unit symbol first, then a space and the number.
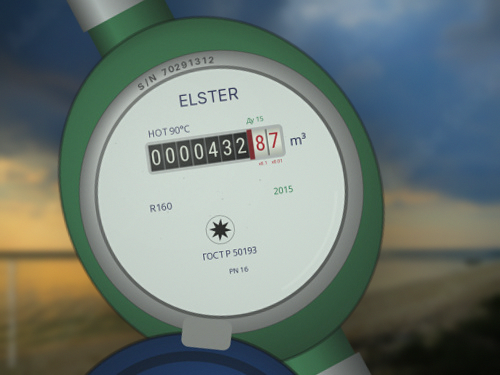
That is m³ 432.87
